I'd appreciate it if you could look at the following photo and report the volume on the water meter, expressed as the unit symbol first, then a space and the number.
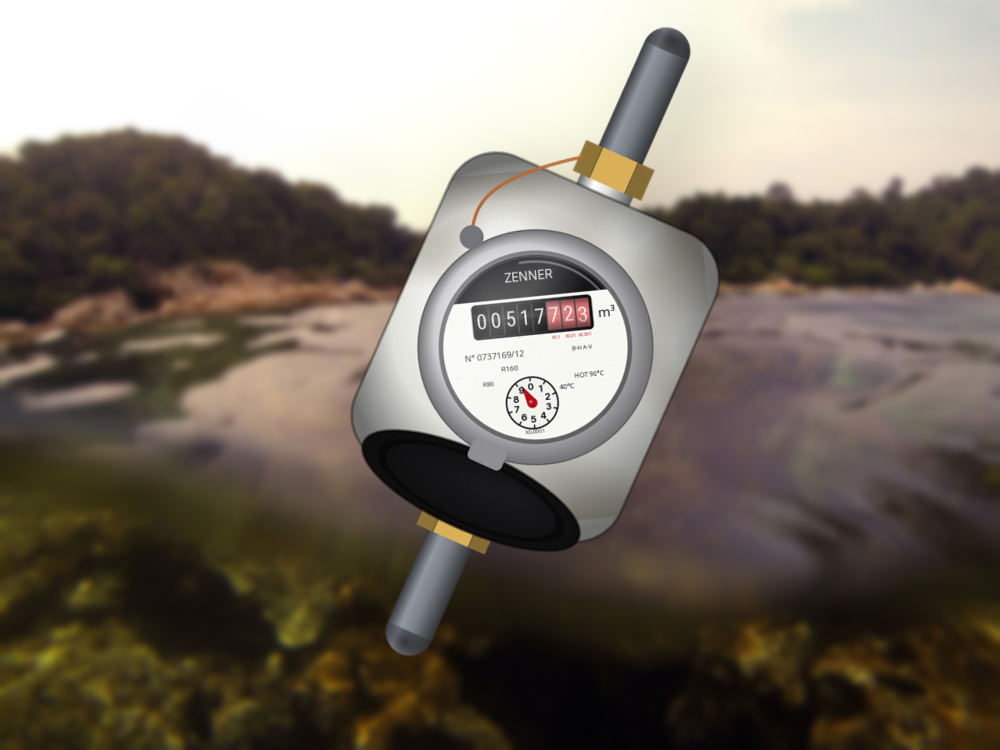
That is m³ 517.7229
